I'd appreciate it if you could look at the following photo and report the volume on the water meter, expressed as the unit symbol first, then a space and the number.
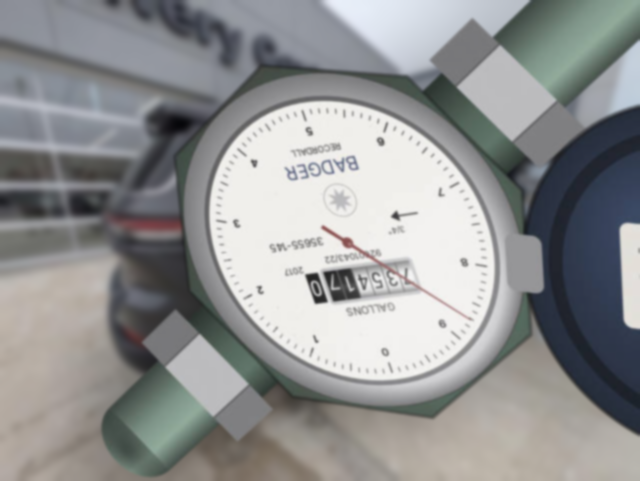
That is gal 7354168.7
